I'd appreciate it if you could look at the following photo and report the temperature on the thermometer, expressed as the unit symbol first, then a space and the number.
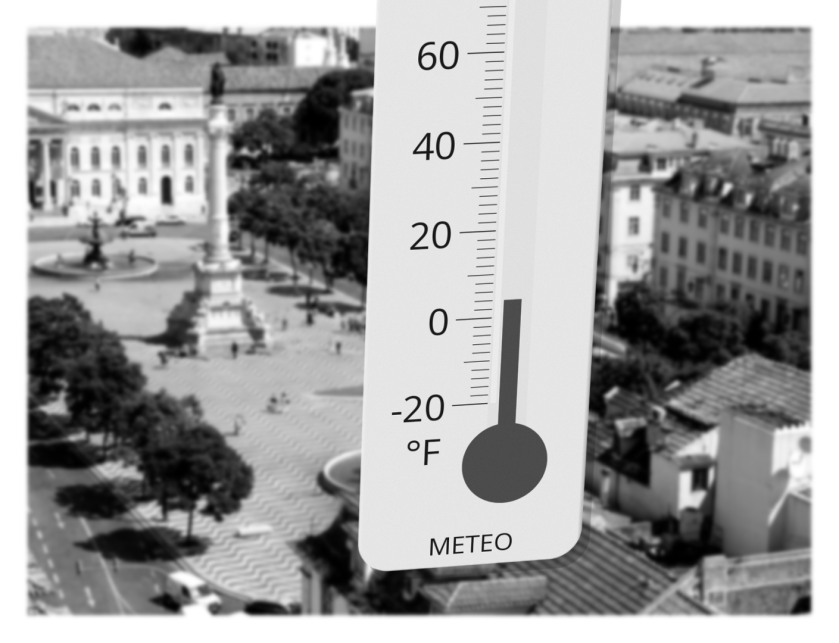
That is °F 4
